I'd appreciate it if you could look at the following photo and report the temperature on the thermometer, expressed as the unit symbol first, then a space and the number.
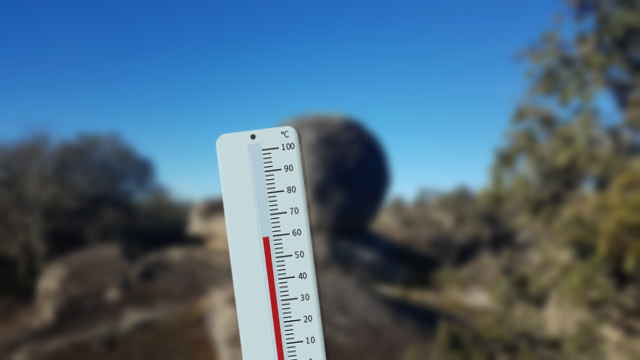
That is °C 60
